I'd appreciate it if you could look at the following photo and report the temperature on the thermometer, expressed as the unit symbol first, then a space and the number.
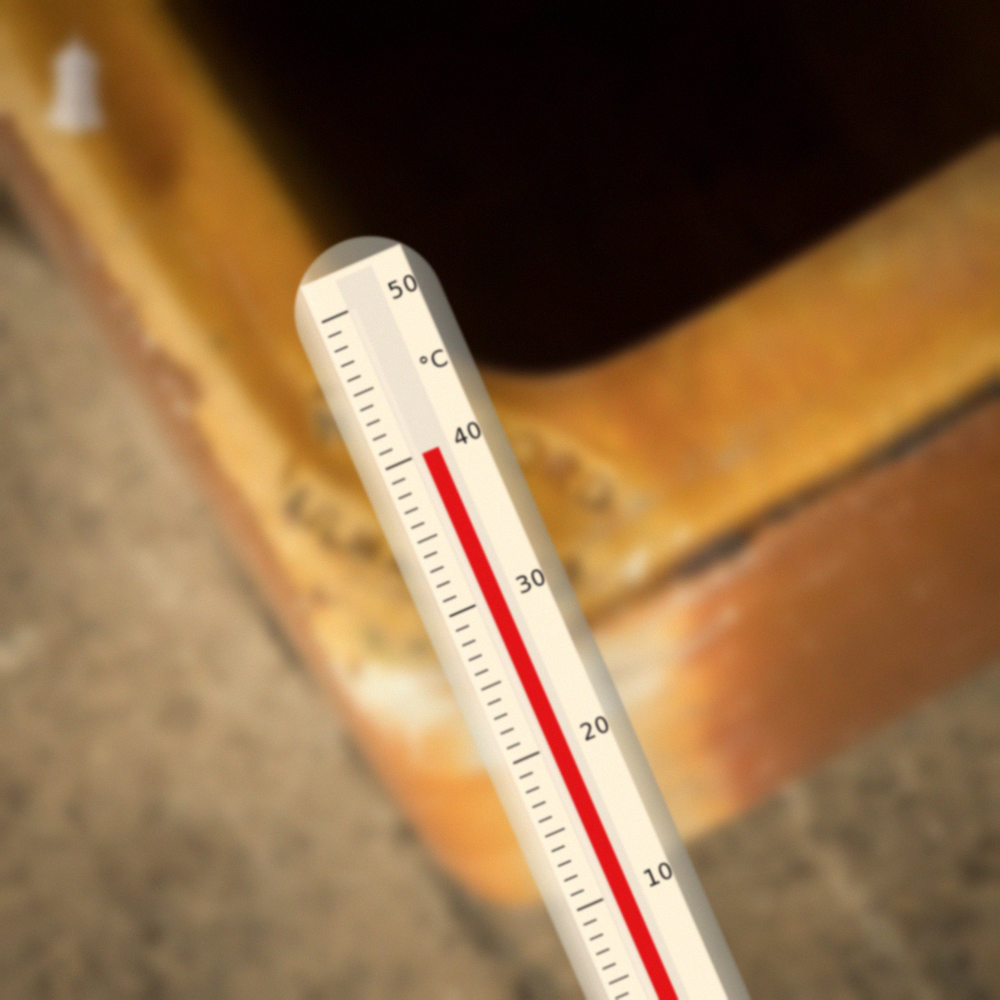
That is °C 40
